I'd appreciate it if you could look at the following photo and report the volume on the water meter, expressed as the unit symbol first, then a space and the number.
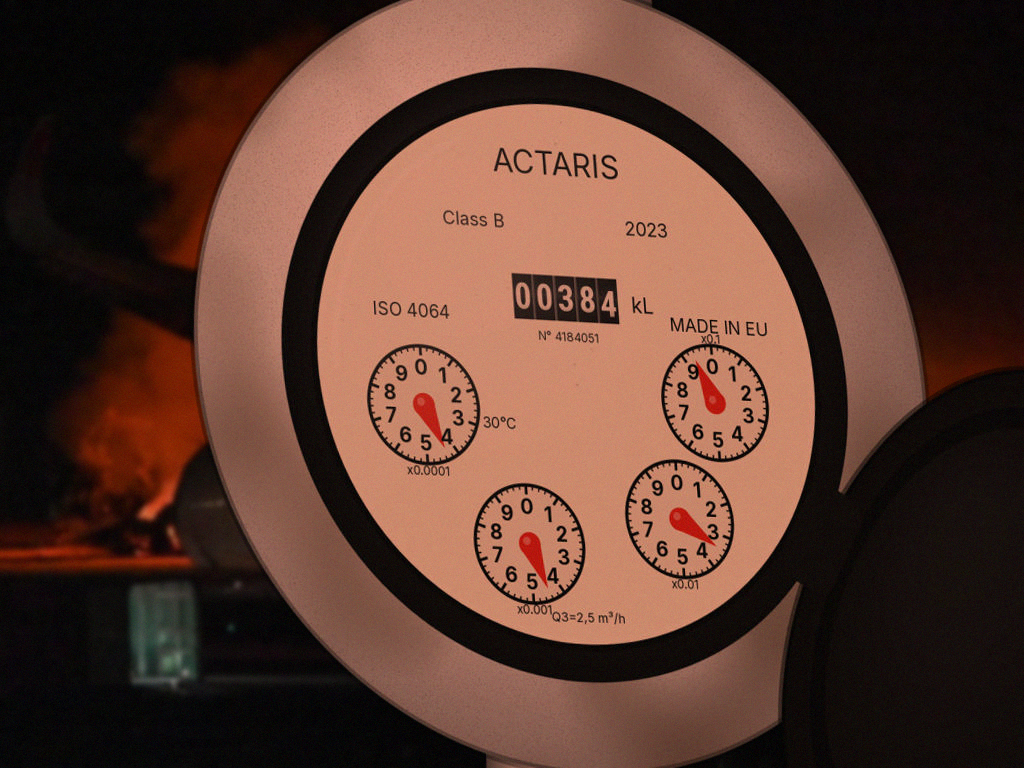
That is kL 383.9344
